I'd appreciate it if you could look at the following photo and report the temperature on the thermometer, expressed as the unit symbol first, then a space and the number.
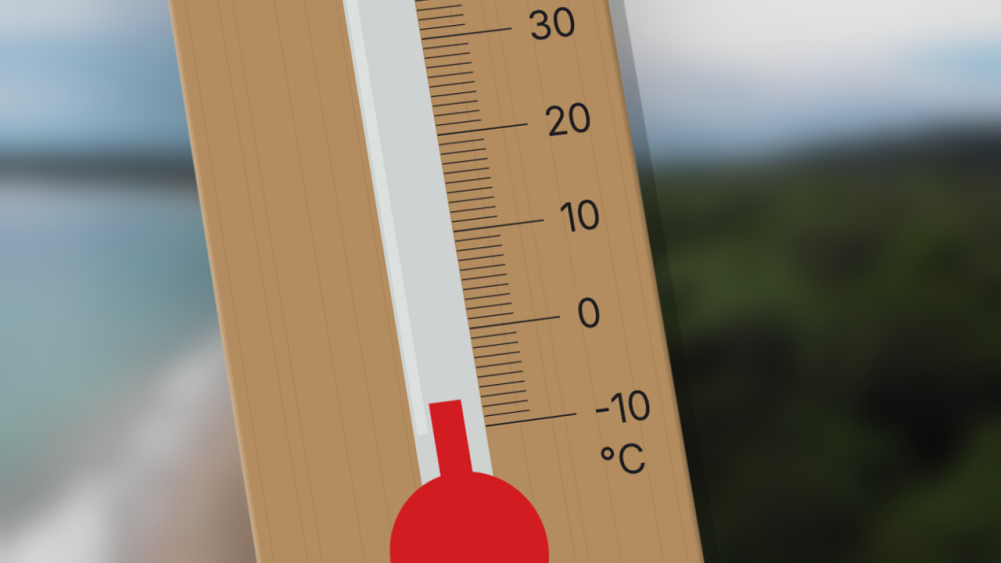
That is °C -7
